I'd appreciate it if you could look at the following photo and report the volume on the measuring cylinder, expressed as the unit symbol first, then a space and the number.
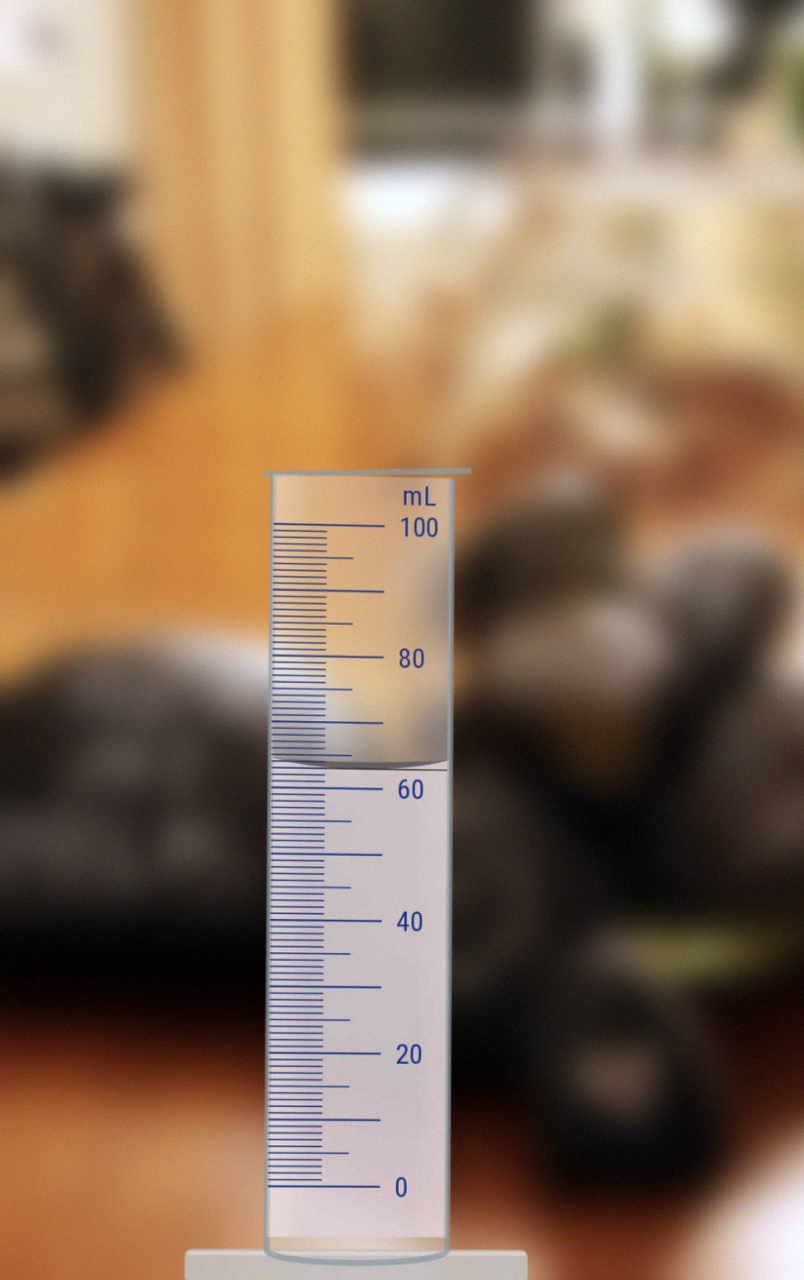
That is mL 63
